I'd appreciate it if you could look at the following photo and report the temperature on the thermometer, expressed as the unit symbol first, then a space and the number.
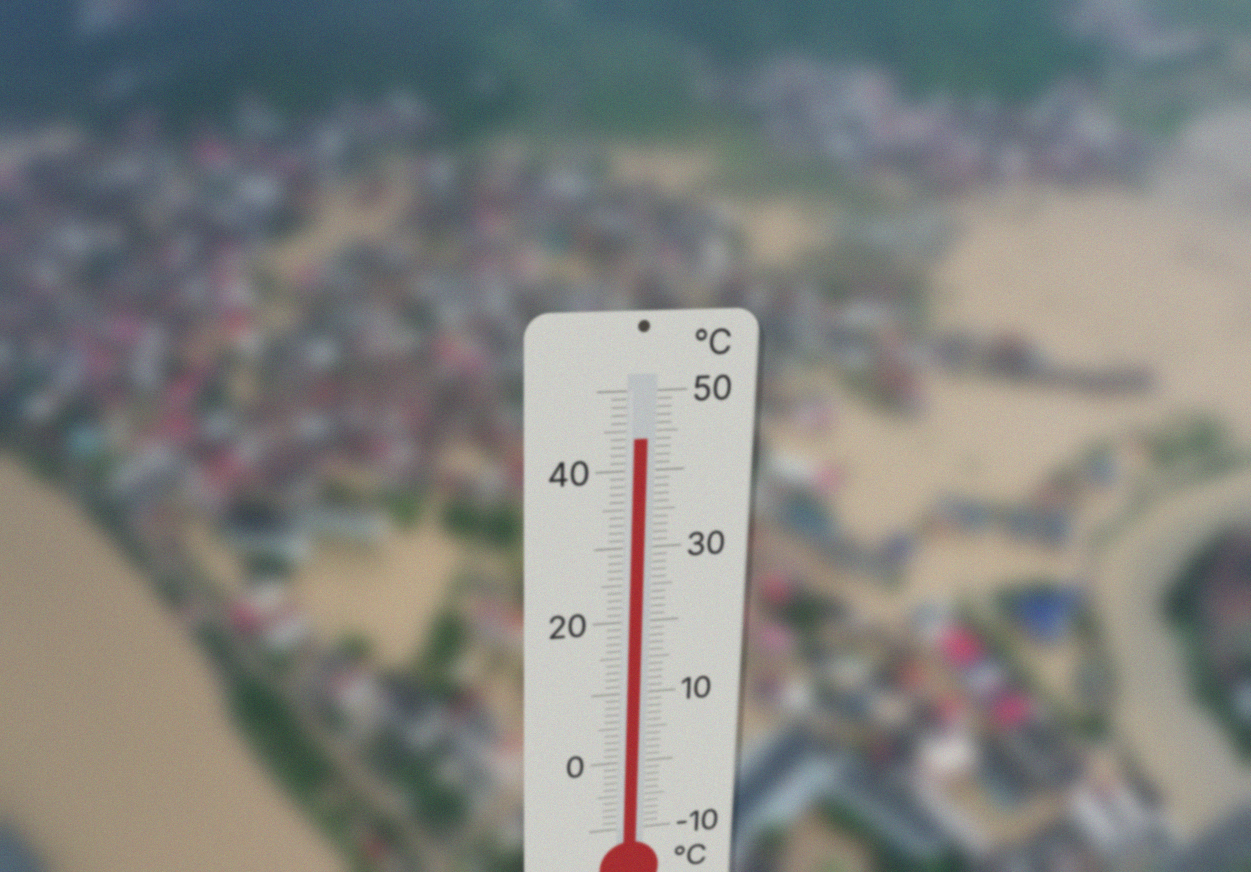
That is °C 44
